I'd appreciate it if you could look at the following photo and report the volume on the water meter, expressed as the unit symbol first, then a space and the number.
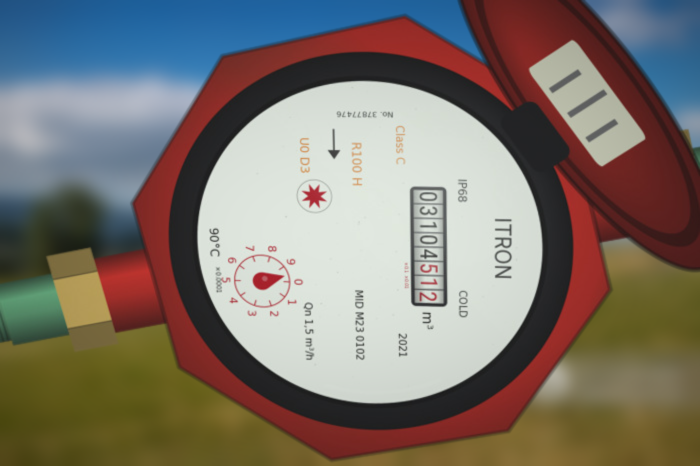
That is m³ 3104.5119
